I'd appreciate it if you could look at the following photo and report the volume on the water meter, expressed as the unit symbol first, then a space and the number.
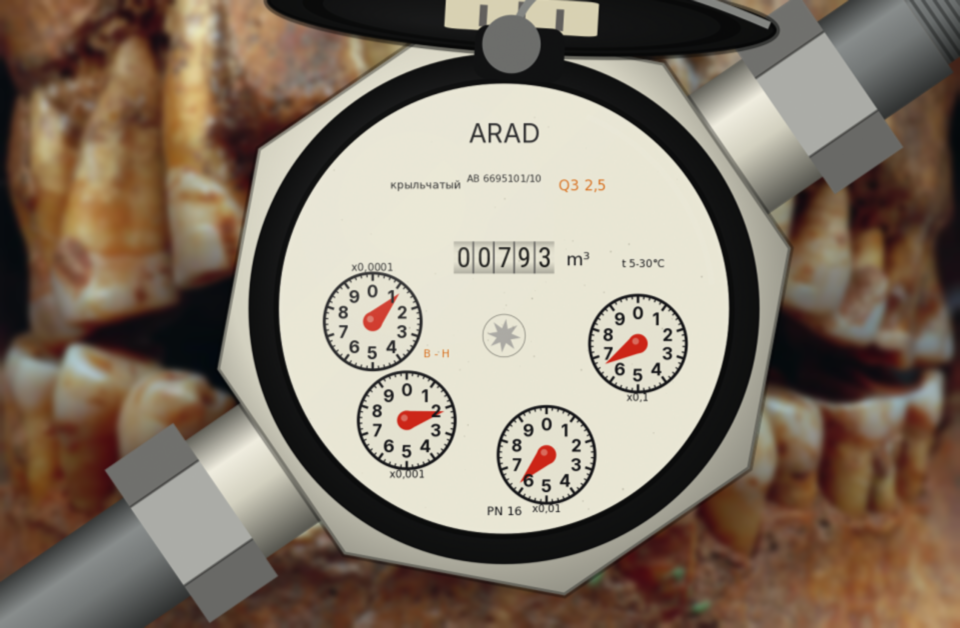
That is m³ 793.6621
